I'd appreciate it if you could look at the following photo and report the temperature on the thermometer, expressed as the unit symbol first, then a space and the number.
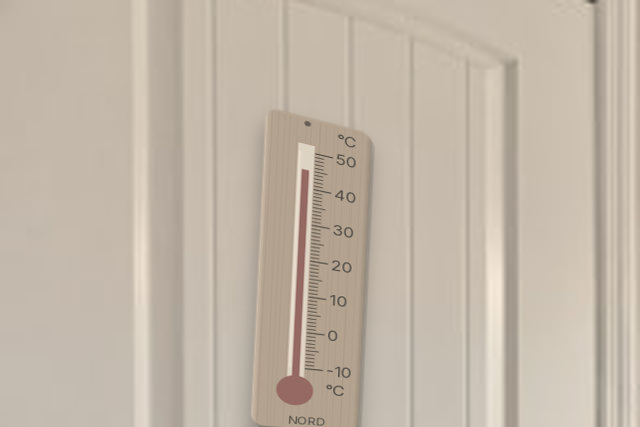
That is °C 45
